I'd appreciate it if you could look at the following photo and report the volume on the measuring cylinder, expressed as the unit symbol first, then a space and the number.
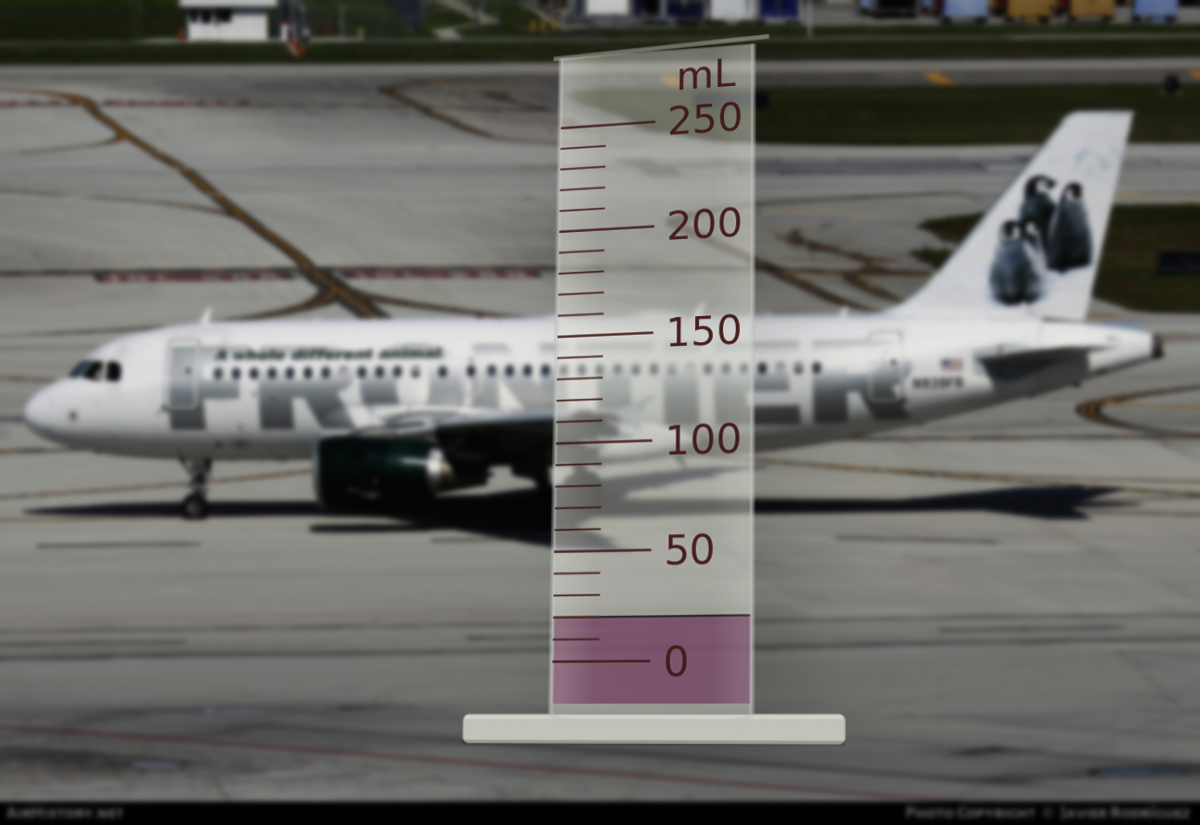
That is mL 20
